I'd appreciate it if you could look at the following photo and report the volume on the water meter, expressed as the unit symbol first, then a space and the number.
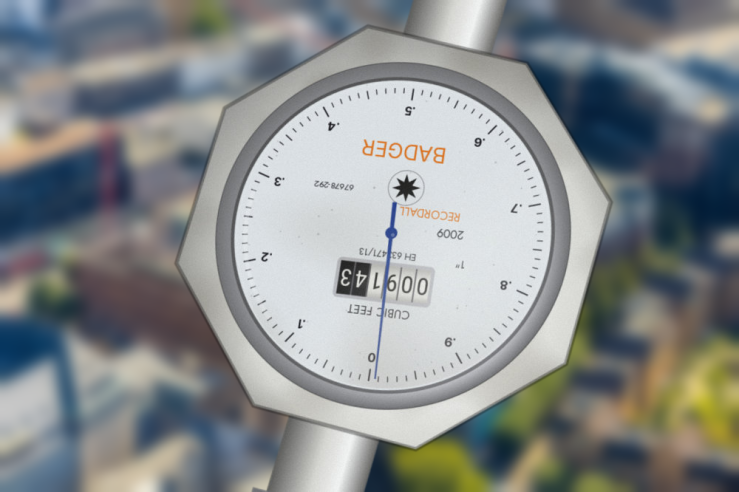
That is ft³ 9142.99
